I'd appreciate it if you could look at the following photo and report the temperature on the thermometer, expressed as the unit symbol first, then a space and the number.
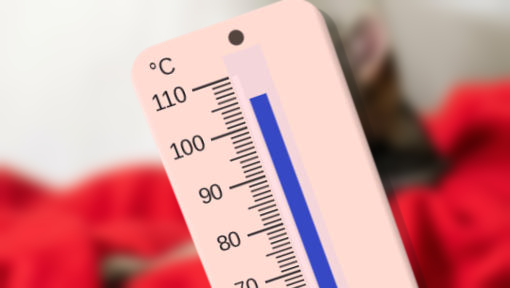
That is °C 105
